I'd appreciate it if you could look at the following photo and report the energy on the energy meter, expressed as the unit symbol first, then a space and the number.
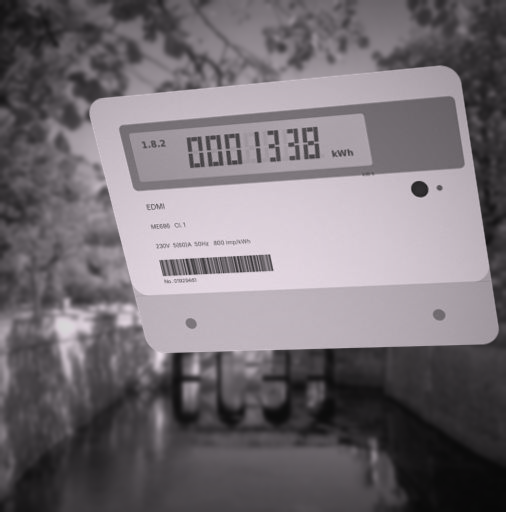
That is kWh 1338
